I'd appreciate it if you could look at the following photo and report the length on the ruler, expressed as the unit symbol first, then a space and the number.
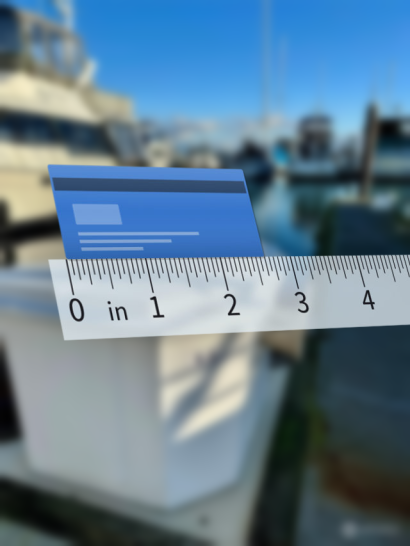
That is in 2.625
